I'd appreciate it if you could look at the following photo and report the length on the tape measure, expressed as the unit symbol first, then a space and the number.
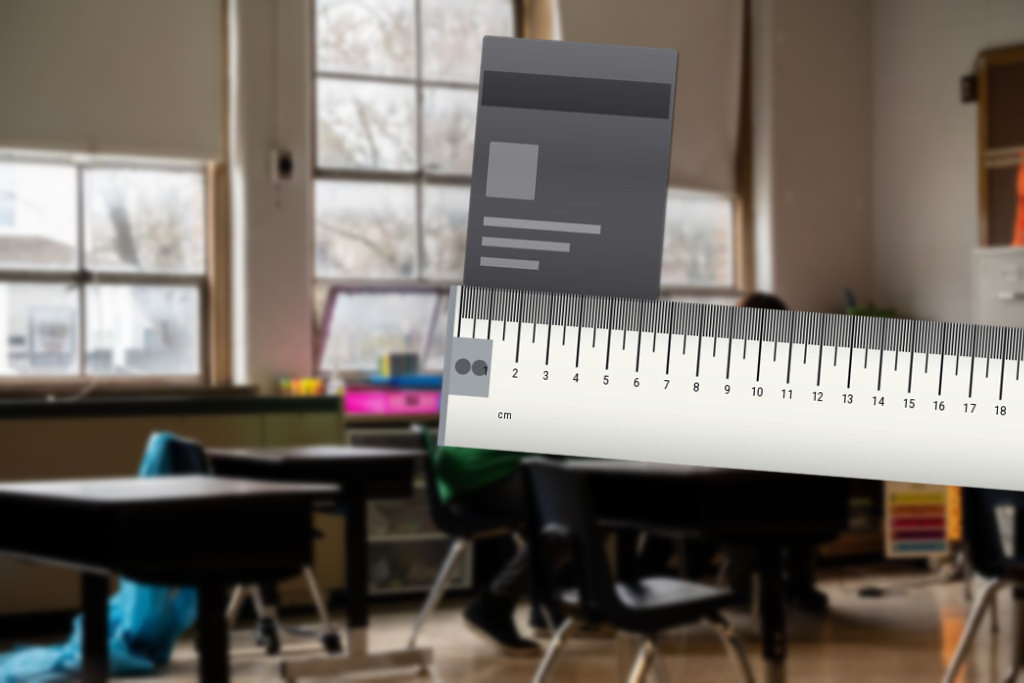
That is cm 6.5
